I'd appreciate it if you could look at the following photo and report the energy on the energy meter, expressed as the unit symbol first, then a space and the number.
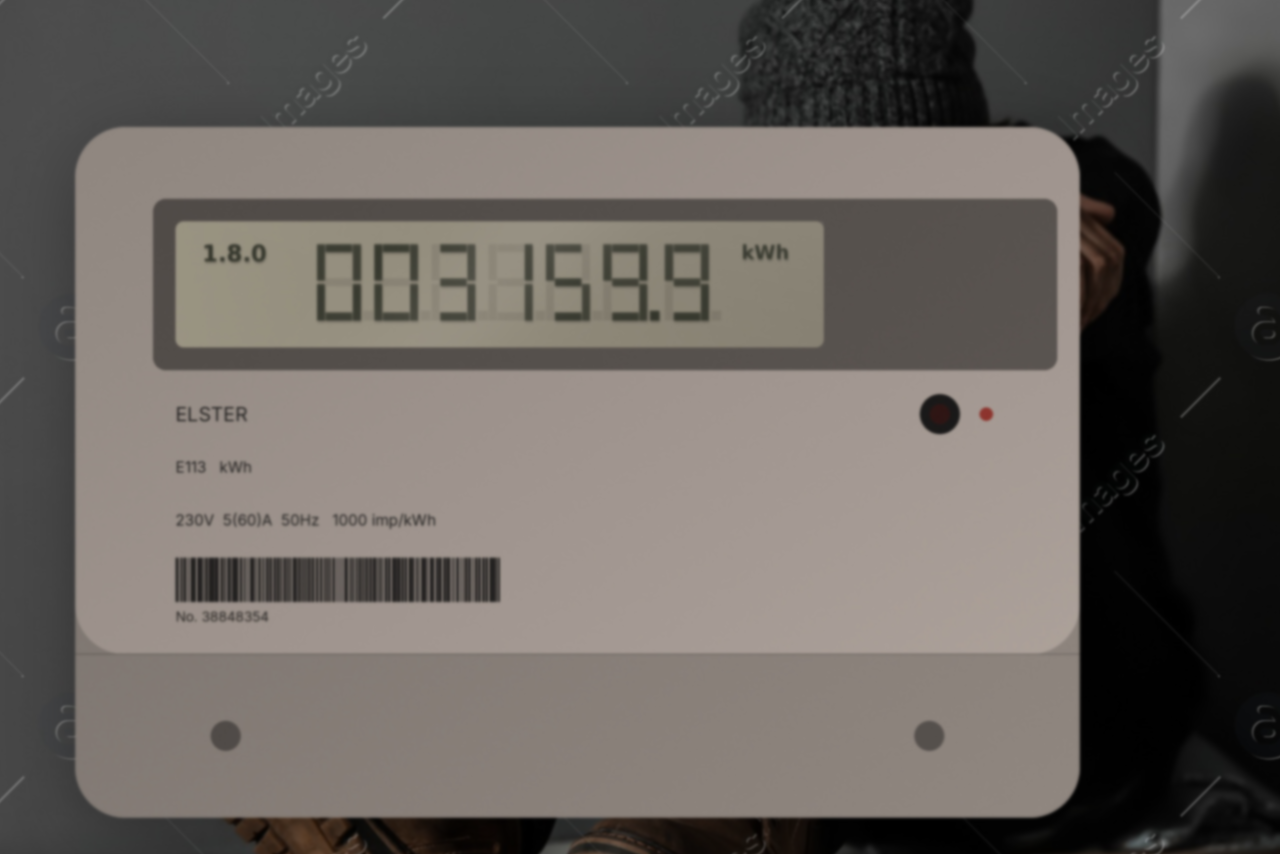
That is kWh 3159.9
